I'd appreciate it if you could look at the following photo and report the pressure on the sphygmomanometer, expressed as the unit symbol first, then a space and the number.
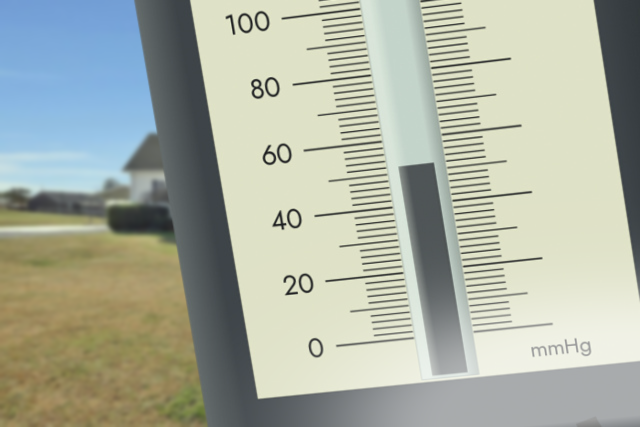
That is mmHg 52
